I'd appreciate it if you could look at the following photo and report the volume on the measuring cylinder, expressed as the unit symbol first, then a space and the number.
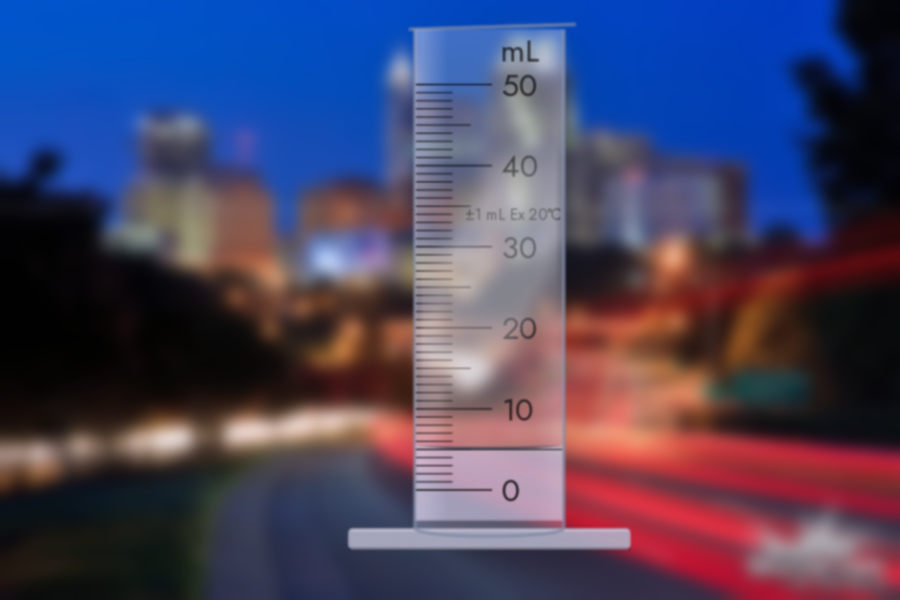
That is mL 5
